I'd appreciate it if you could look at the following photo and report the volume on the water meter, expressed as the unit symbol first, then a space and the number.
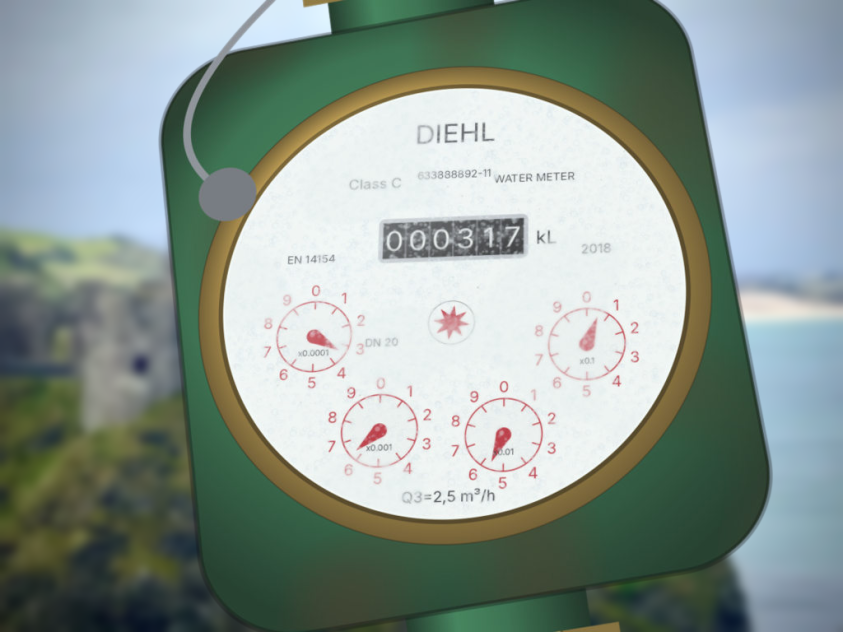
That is kL 317.0563
